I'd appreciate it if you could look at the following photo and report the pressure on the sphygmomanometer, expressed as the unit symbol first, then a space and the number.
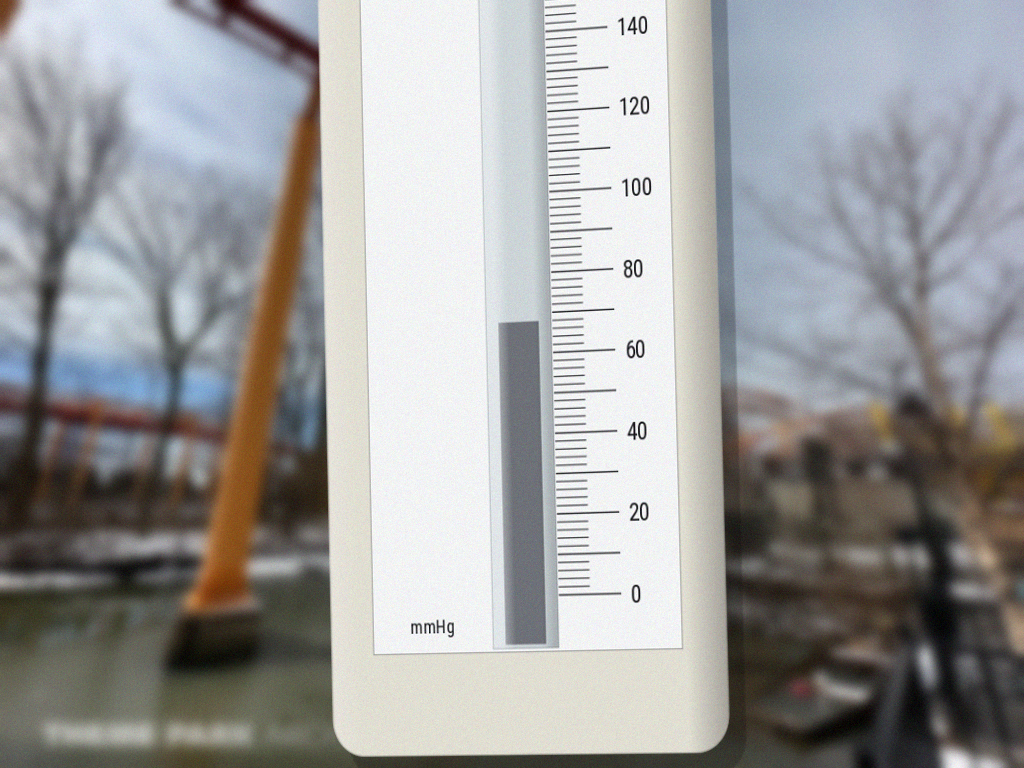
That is mmHg 68
